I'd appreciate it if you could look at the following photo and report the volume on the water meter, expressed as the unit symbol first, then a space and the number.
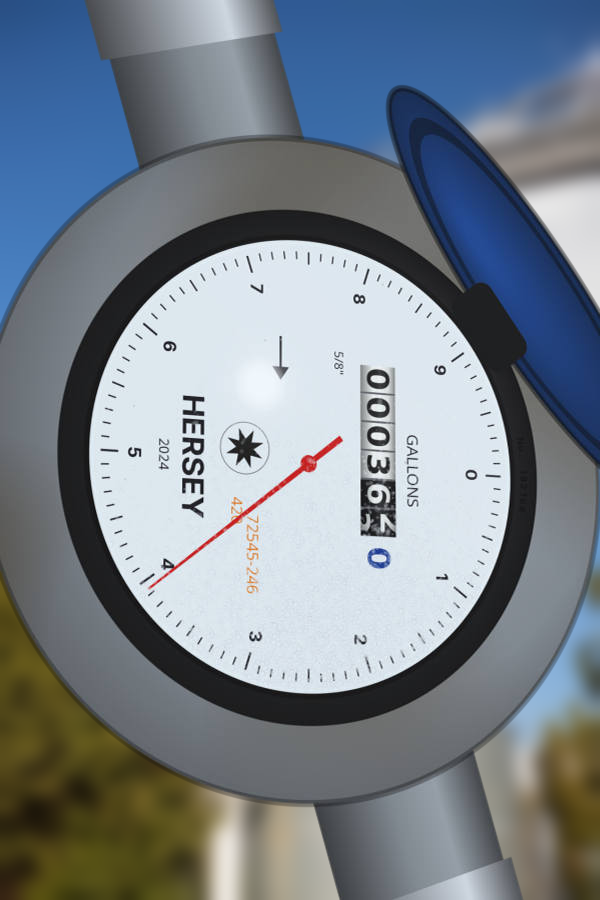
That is gal 3623.9
